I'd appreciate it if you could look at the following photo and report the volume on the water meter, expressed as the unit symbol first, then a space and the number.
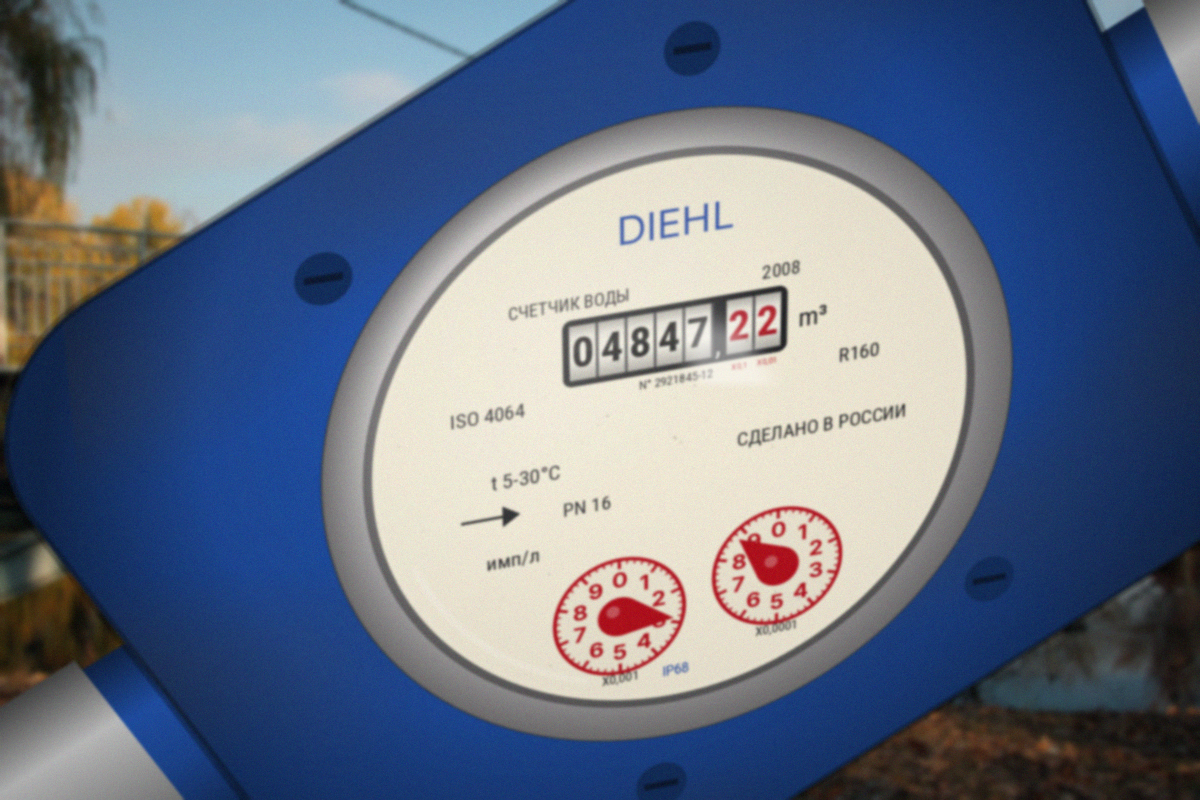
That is m³ 4847.2228
